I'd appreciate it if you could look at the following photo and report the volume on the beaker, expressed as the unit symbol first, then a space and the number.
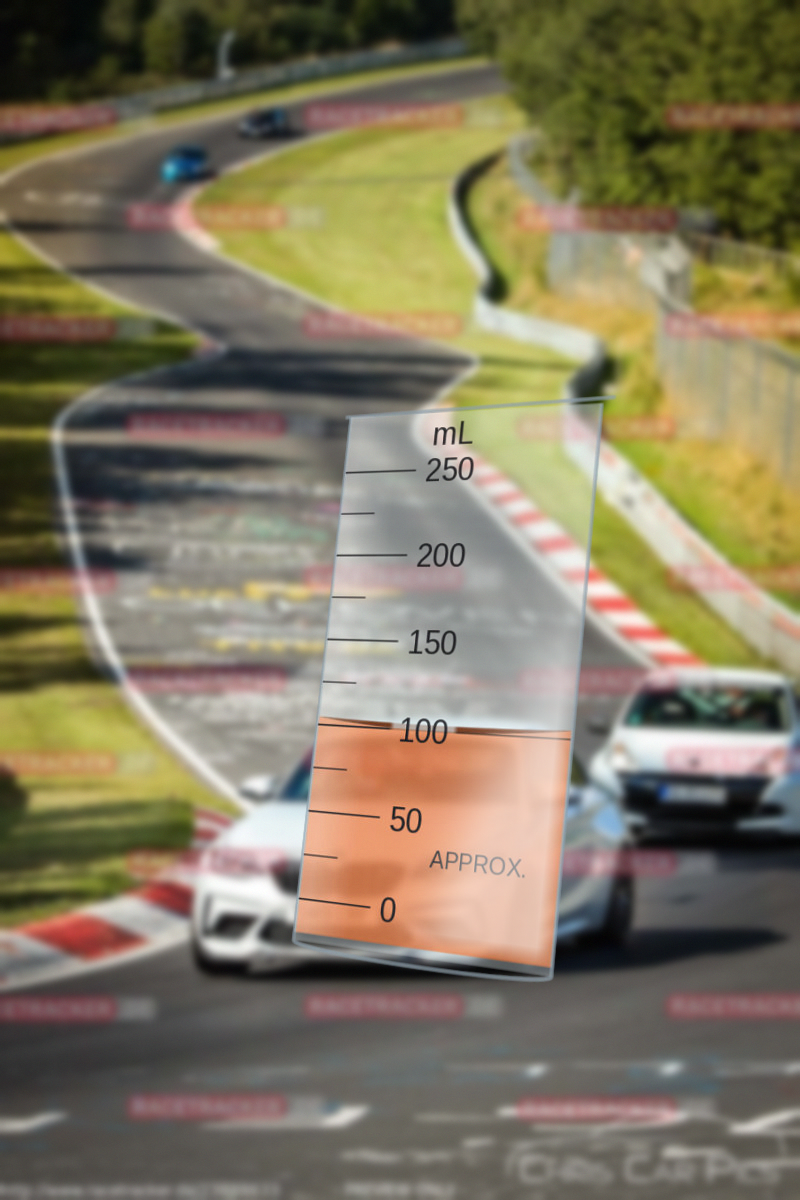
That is mL 100
